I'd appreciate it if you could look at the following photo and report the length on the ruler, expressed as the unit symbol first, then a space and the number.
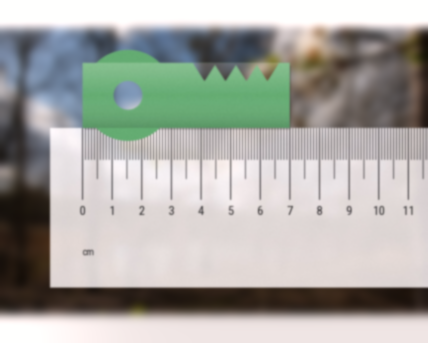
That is cm 7
